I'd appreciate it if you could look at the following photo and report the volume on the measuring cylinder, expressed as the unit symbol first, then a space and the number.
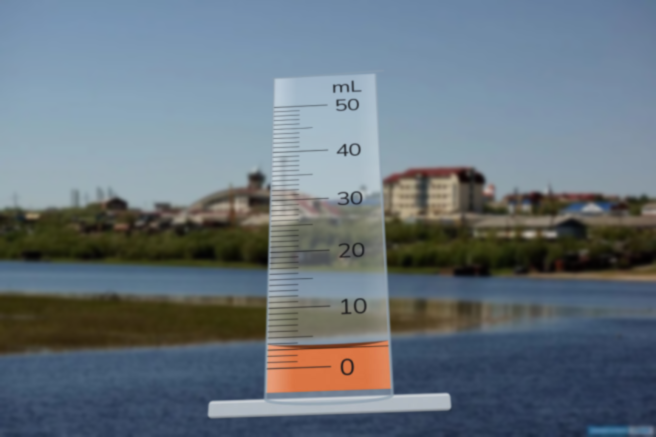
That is mL 3
